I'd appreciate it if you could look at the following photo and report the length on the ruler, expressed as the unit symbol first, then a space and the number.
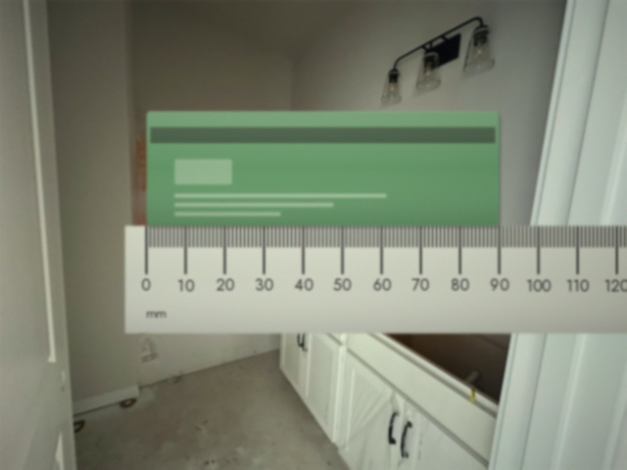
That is mm 90
